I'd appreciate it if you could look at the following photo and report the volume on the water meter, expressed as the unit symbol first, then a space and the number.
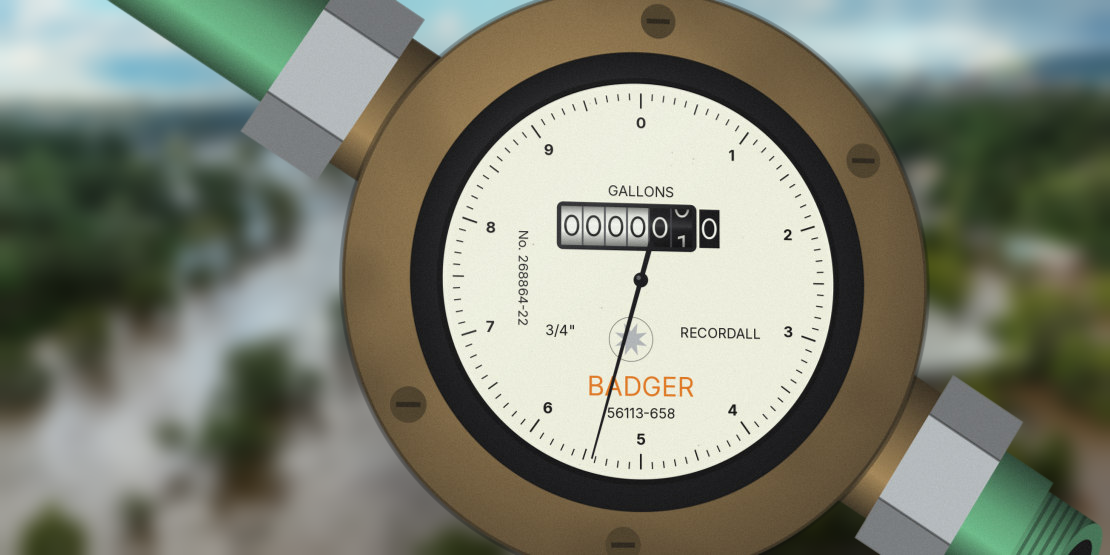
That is gal 5.4
